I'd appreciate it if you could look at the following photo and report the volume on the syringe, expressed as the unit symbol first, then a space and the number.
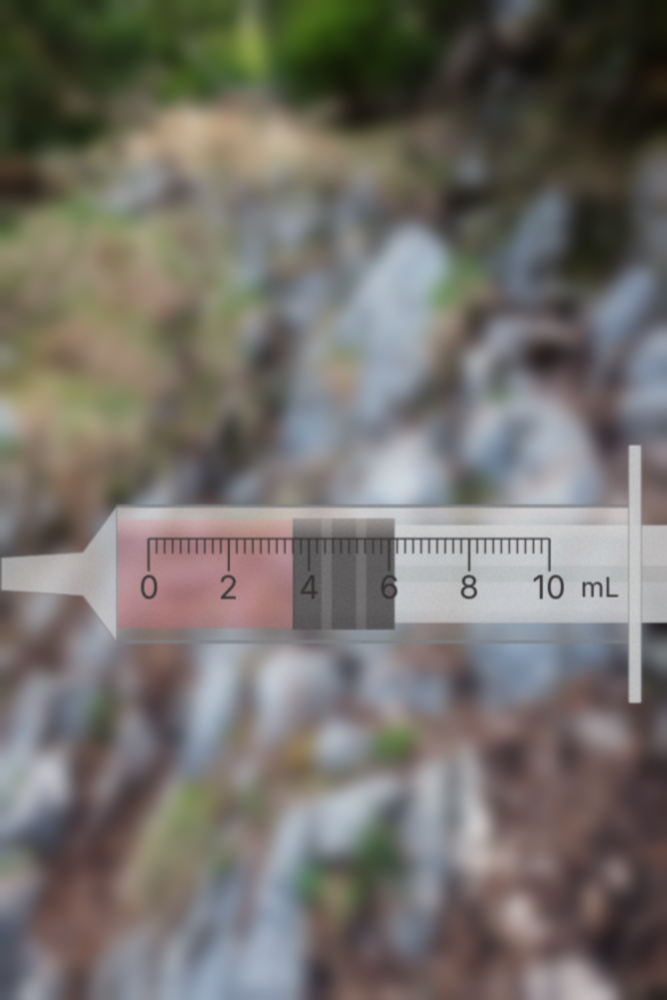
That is mL 3.6
